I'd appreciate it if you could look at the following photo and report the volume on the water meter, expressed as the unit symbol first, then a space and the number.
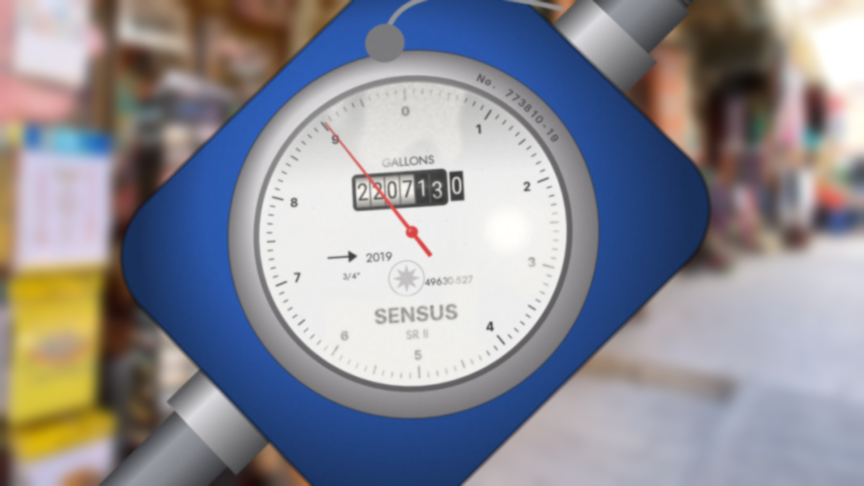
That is gal 2207129.0
